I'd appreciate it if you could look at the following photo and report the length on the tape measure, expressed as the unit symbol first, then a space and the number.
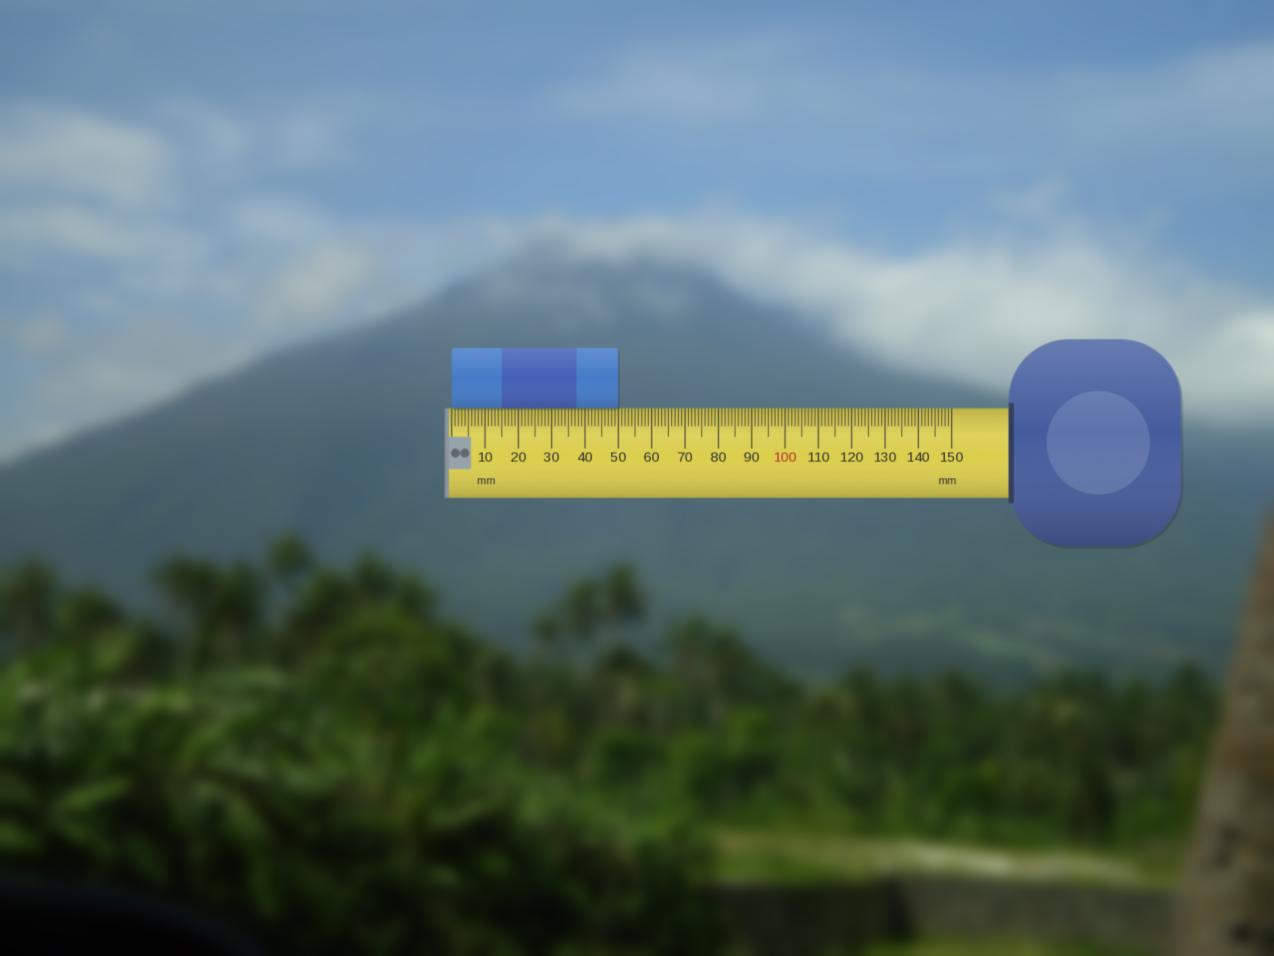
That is mm 50
